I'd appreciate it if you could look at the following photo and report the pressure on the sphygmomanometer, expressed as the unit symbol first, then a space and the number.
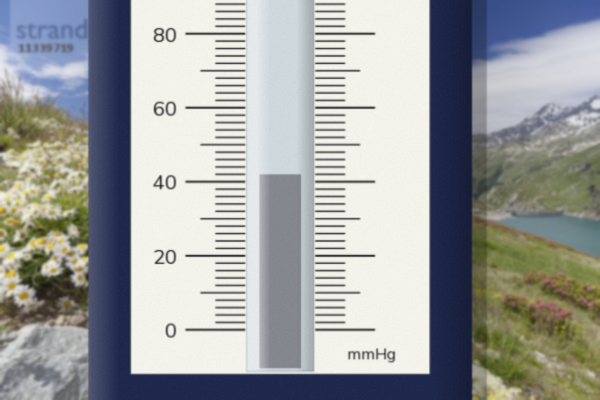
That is mmHg 42
